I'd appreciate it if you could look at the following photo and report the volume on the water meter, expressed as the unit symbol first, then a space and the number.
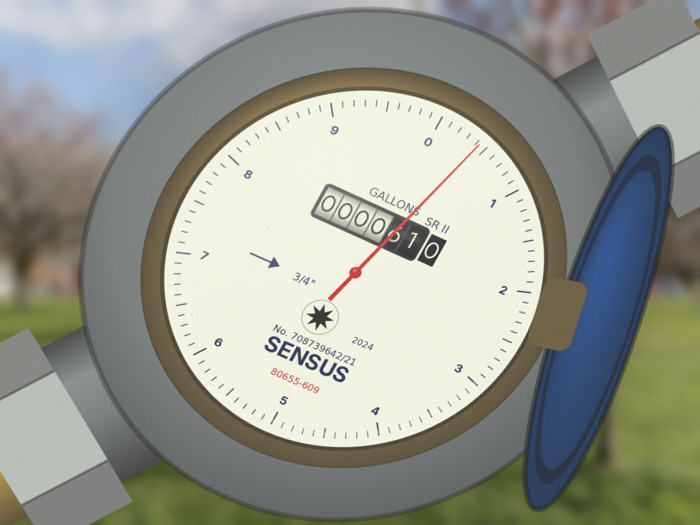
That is gal 610.4
